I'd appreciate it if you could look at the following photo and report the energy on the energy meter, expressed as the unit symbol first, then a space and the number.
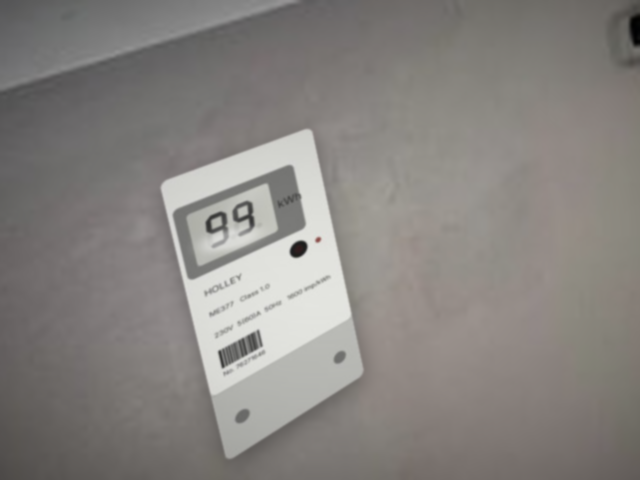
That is kWh 99
